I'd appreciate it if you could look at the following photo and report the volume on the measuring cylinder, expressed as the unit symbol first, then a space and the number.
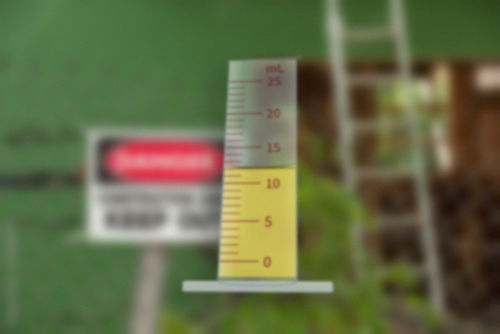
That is mL 12
